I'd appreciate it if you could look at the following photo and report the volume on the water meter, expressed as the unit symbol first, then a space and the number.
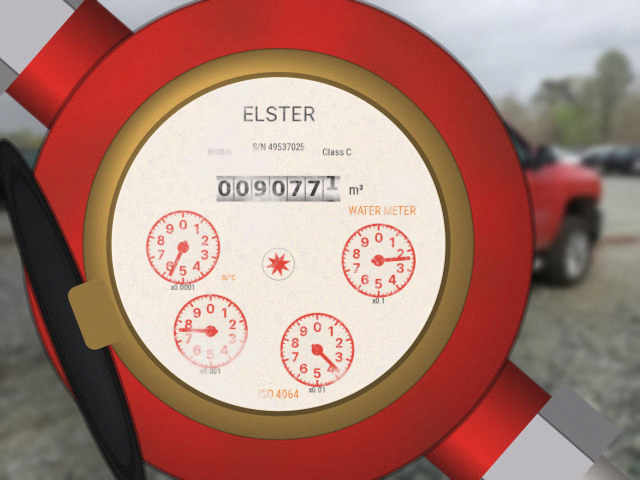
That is m³ 90771.2375
